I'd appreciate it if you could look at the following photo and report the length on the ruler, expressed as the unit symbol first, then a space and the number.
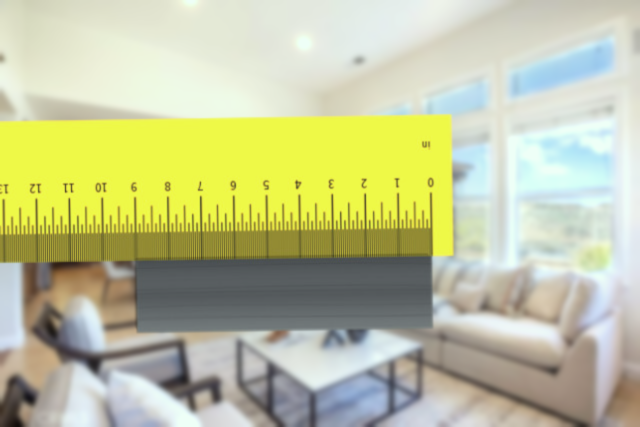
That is in 9
